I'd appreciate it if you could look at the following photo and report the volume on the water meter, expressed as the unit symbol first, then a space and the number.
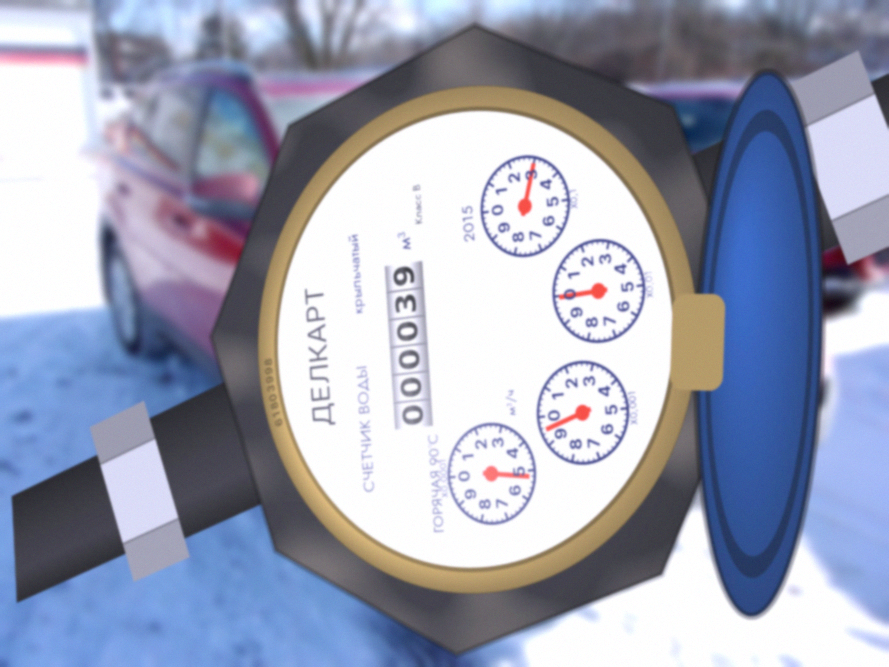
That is m³ 39.2995
